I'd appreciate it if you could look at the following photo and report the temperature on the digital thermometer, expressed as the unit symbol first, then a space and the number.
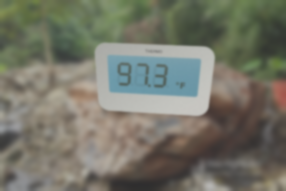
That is °F 97.3
